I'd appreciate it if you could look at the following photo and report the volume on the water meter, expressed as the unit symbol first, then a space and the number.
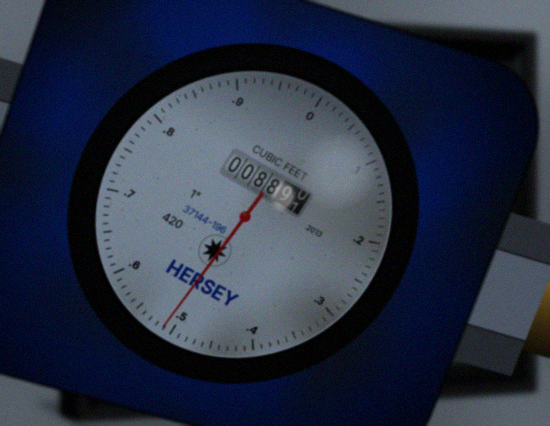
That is ft³ 8890.51
